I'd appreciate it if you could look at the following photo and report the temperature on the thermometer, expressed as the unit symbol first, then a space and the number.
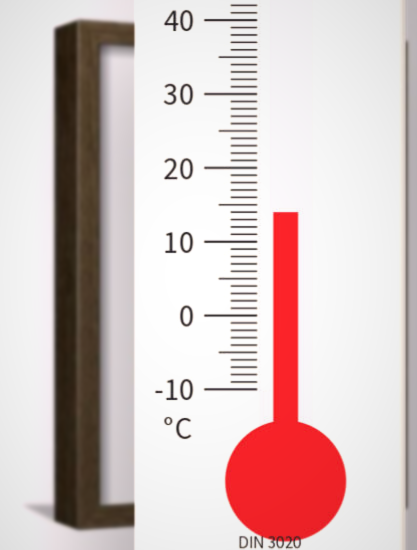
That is °C 14
